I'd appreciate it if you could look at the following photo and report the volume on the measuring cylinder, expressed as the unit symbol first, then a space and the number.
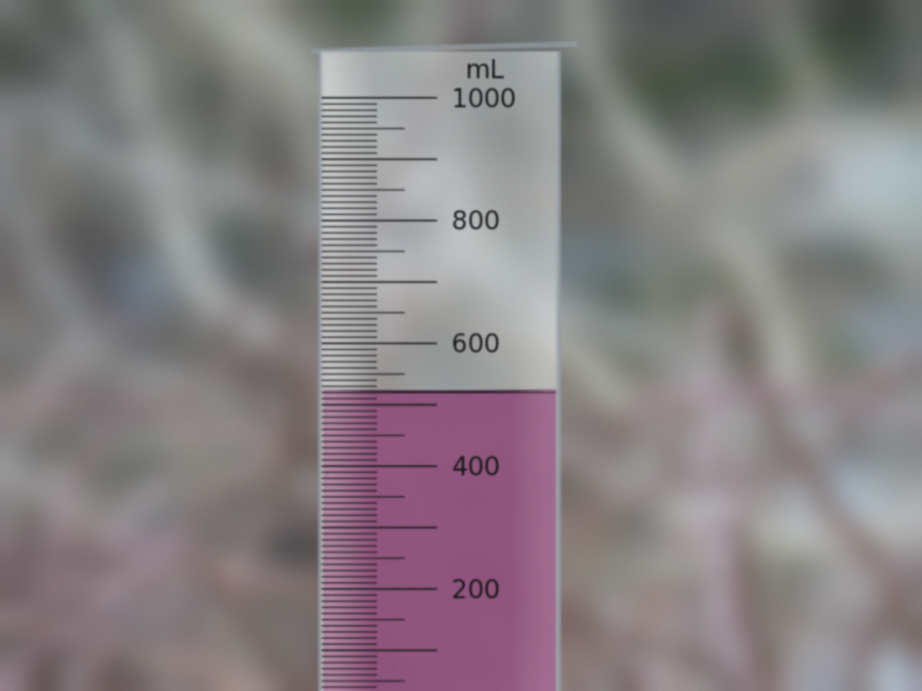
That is mL 520
